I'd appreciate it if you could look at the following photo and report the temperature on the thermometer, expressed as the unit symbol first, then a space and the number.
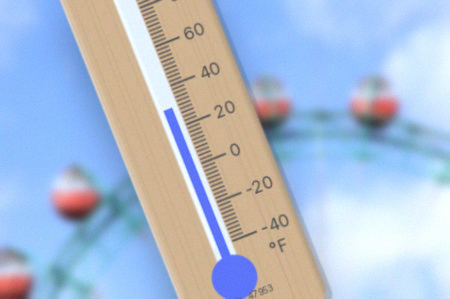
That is °F 30
